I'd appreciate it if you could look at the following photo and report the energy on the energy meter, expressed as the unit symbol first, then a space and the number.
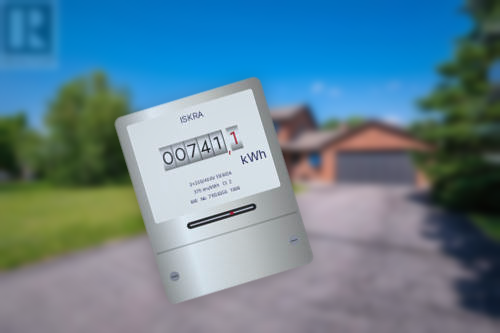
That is kWh 741.1
